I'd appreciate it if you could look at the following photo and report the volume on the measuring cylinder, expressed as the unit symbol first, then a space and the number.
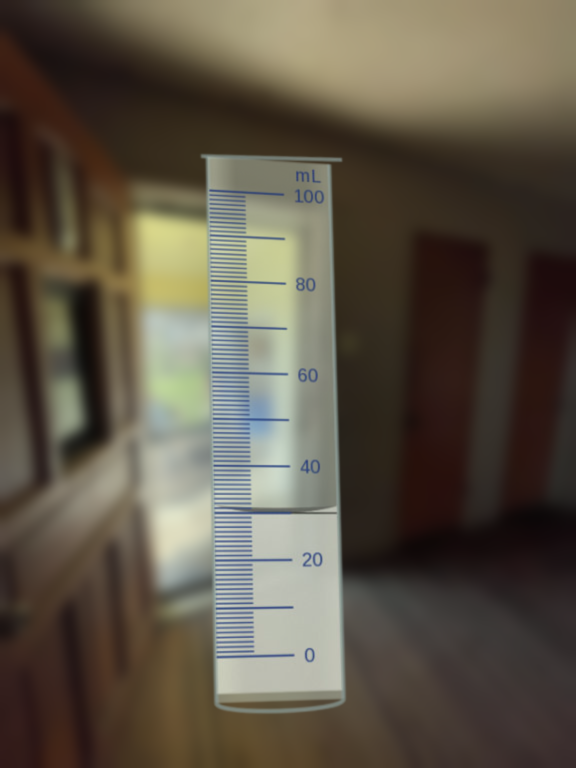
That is mL 30
